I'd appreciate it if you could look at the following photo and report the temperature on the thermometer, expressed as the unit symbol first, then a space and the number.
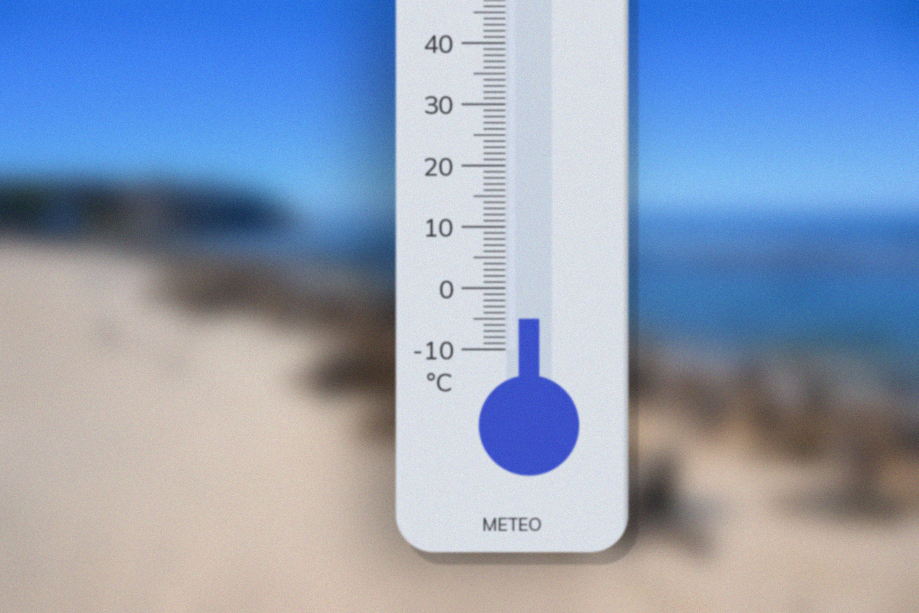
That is °C -5
